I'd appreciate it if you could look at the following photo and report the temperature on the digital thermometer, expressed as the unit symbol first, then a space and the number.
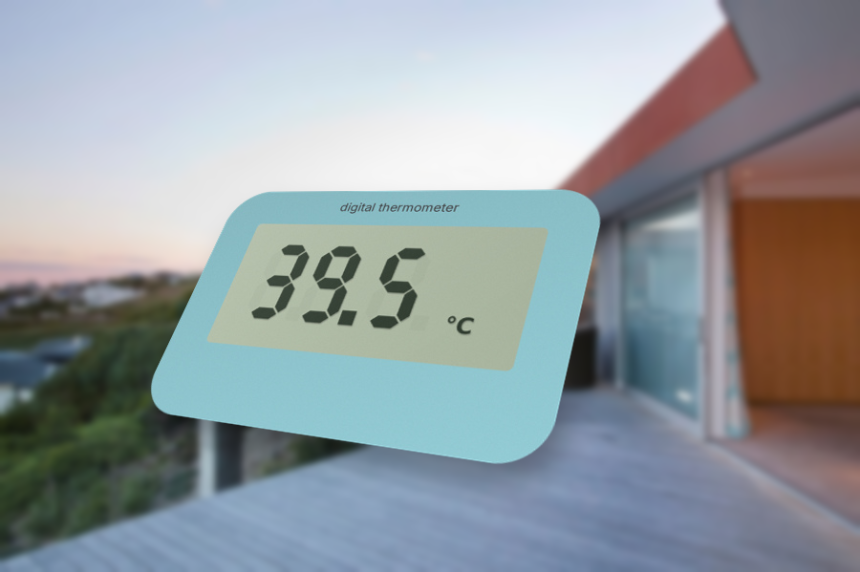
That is °C 39.5
